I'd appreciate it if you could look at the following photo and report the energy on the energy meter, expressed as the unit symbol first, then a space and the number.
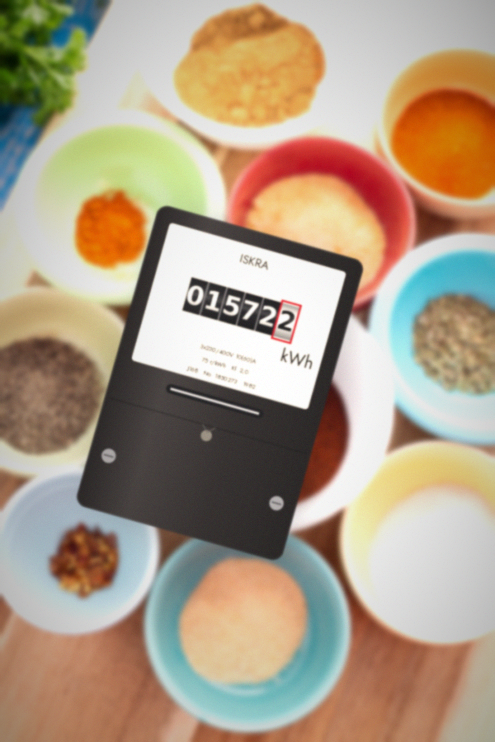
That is kWh 1572.2
